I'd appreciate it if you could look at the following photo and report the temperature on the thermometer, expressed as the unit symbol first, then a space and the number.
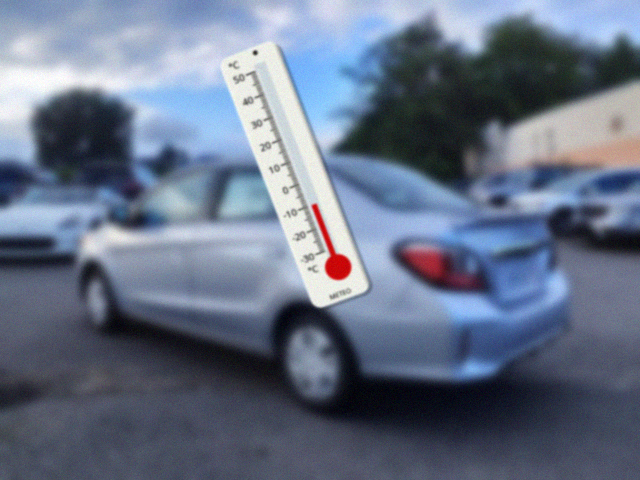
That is °C -10
